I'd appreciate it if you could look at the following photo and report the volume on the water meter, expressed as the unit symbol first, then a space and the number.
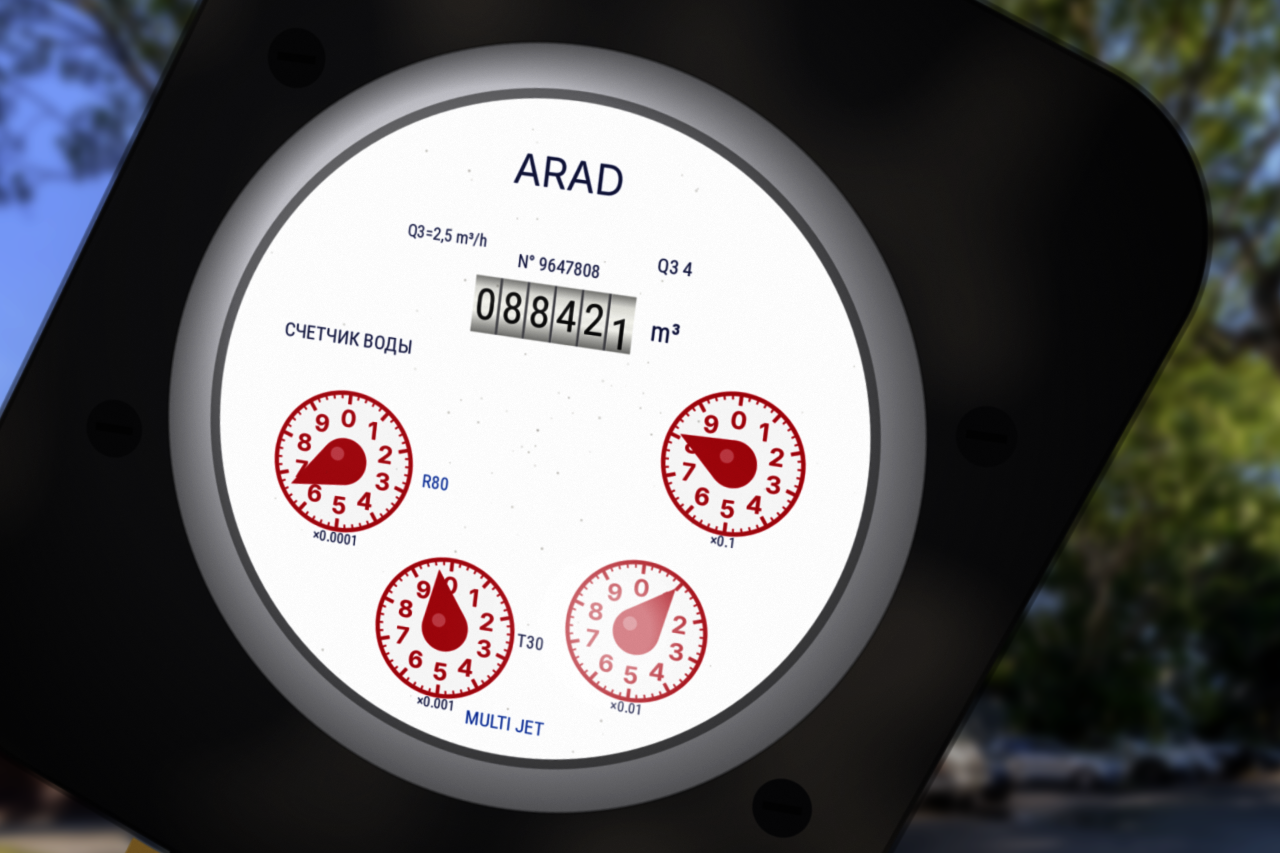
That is m³ 88420.8096
